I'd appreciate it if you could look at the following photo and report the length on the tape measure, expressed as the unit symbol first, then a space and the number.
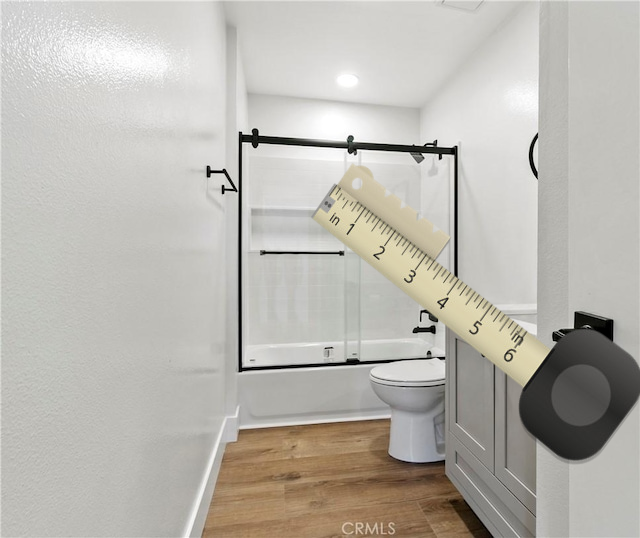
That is in 3.25
